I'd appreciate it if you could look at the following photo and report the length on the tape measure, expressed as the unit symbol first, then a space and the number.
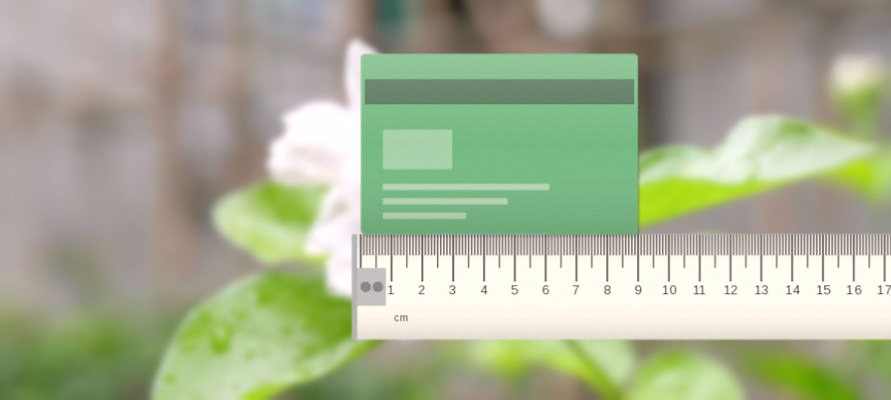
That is cm 9
